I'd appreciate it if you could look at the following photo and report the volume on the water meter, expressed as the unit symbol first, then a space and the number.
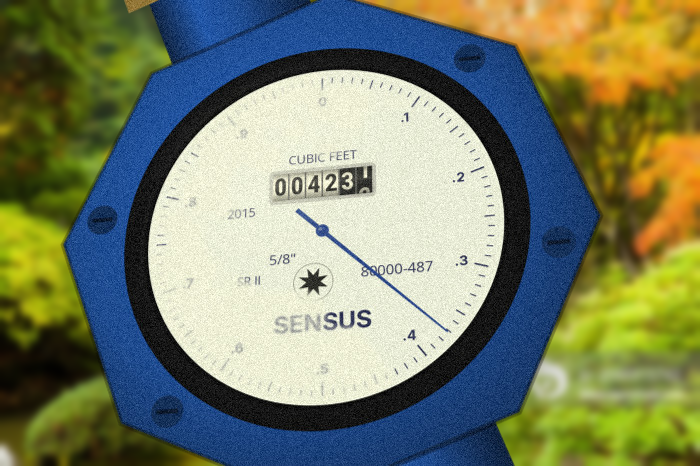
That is ft³ 4231.37
